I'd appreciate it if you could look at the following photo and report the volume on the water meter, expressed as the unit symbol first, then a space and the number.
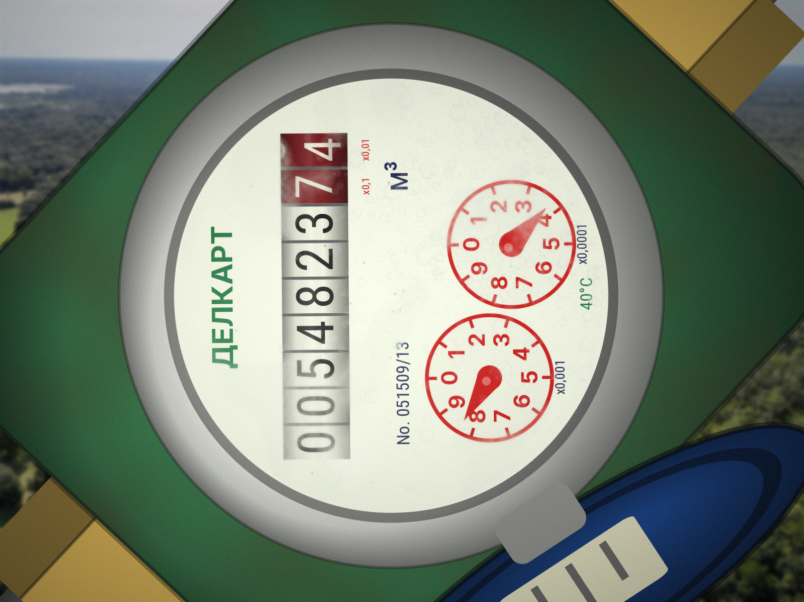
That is m³ 54823.7383
